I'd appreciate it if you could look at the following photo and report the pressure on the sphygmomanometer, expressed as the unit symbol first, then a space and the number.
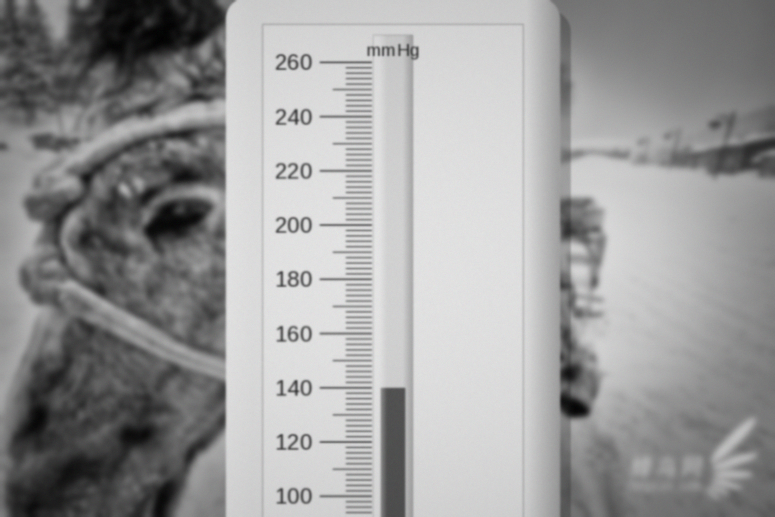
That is mmHg 140
